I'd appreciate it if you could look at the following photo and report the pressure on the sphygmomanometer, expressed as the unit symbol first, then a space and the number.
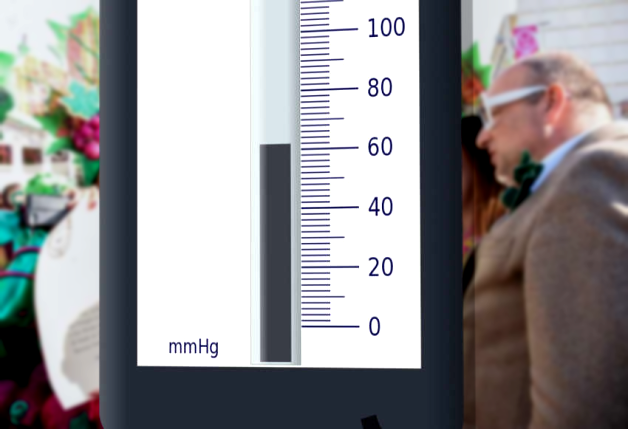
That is mmHg 62
